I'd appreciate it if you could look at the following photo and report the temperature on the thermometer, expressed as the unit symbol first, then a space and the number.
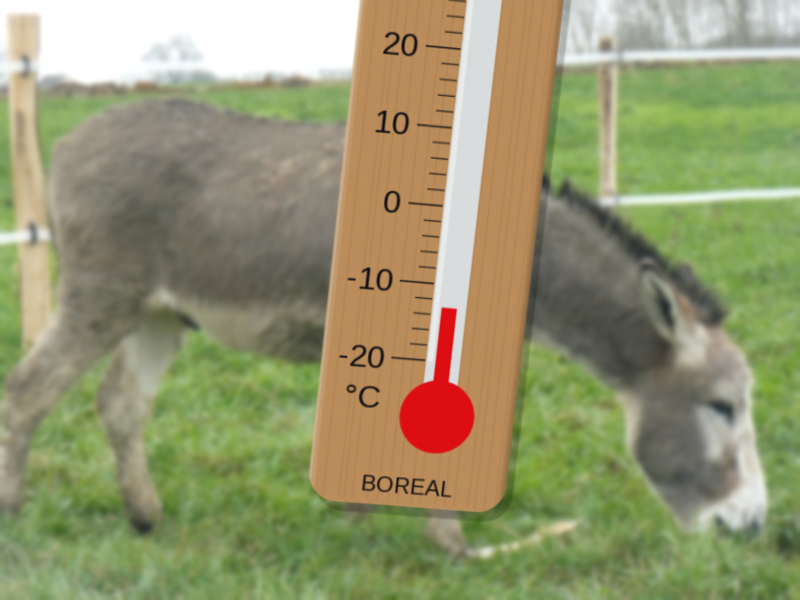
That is °C -13
